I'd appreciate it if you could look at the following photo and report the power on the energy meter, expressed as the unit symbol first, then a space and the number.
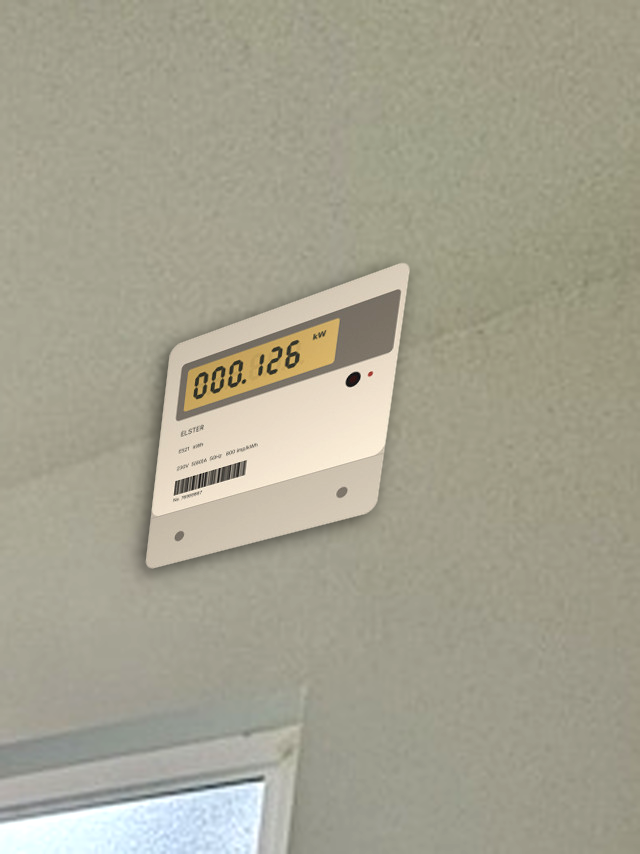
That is kW 0.126
